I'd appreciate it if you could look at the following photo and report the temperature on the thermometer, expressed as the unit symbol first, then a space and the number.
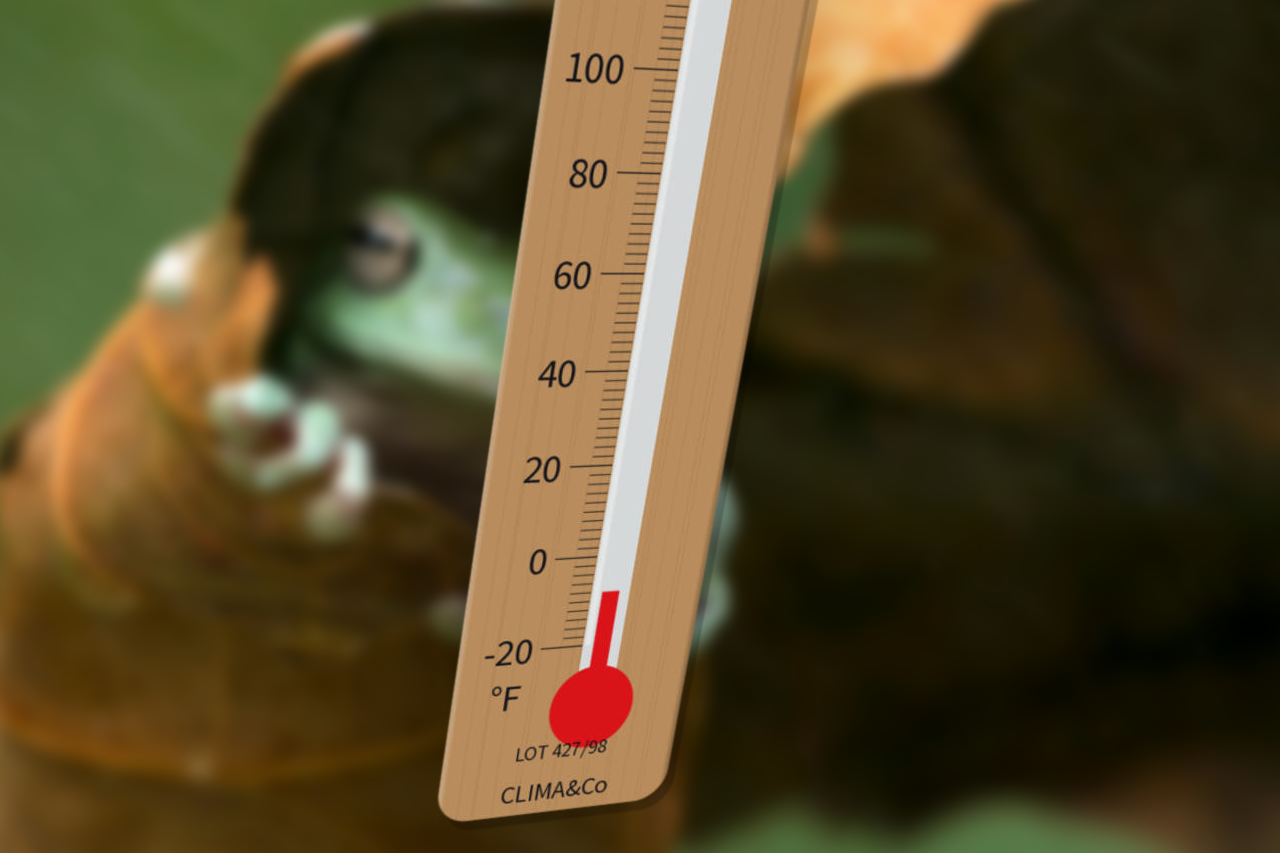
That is °F -8
